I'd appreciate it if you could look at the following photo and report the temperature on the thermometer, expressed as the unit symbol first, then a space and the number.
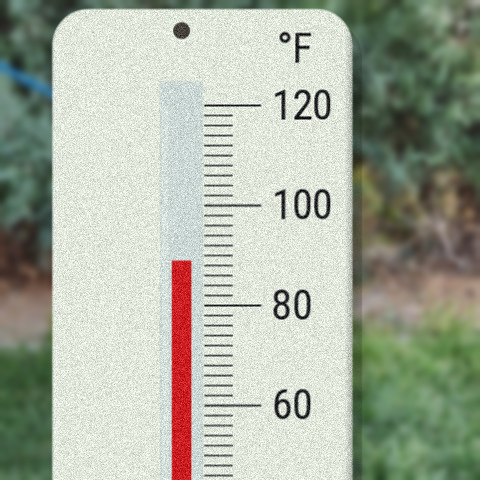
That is °F 89
